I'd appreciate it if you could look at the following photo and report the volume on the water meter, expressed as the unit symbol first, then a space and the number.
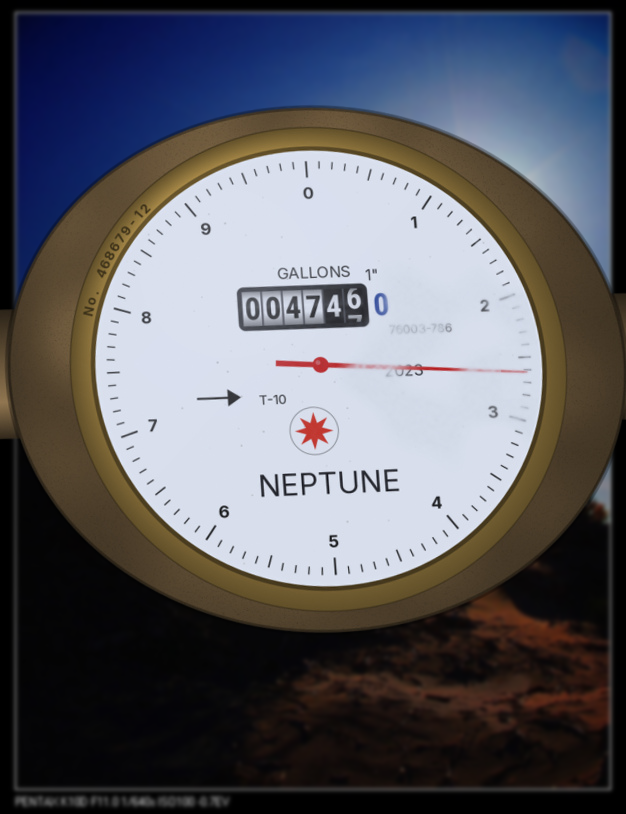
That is gal 47462.6
